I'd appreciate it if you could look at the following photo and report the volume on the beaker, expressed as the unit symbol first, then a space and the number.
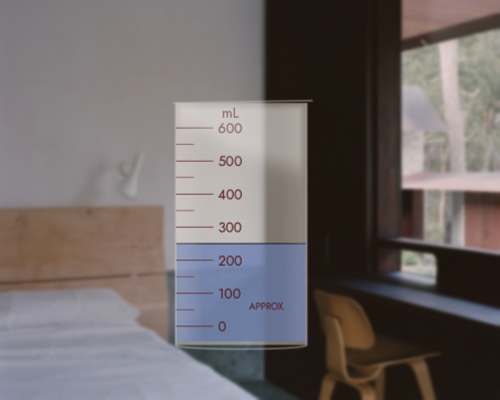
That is mL 250
